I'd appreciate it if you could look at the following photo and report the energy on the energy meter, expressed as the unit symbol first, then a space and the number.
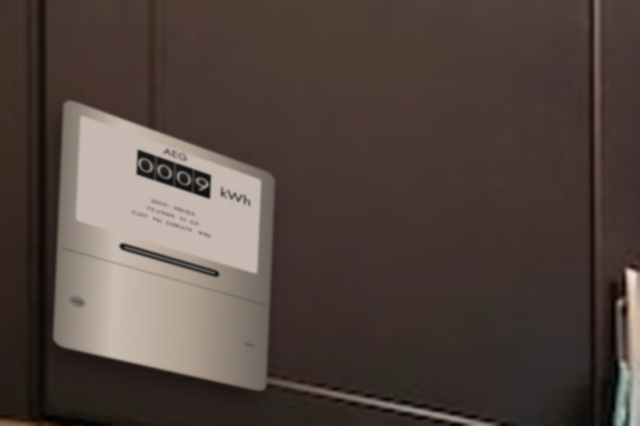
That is kWh 9
